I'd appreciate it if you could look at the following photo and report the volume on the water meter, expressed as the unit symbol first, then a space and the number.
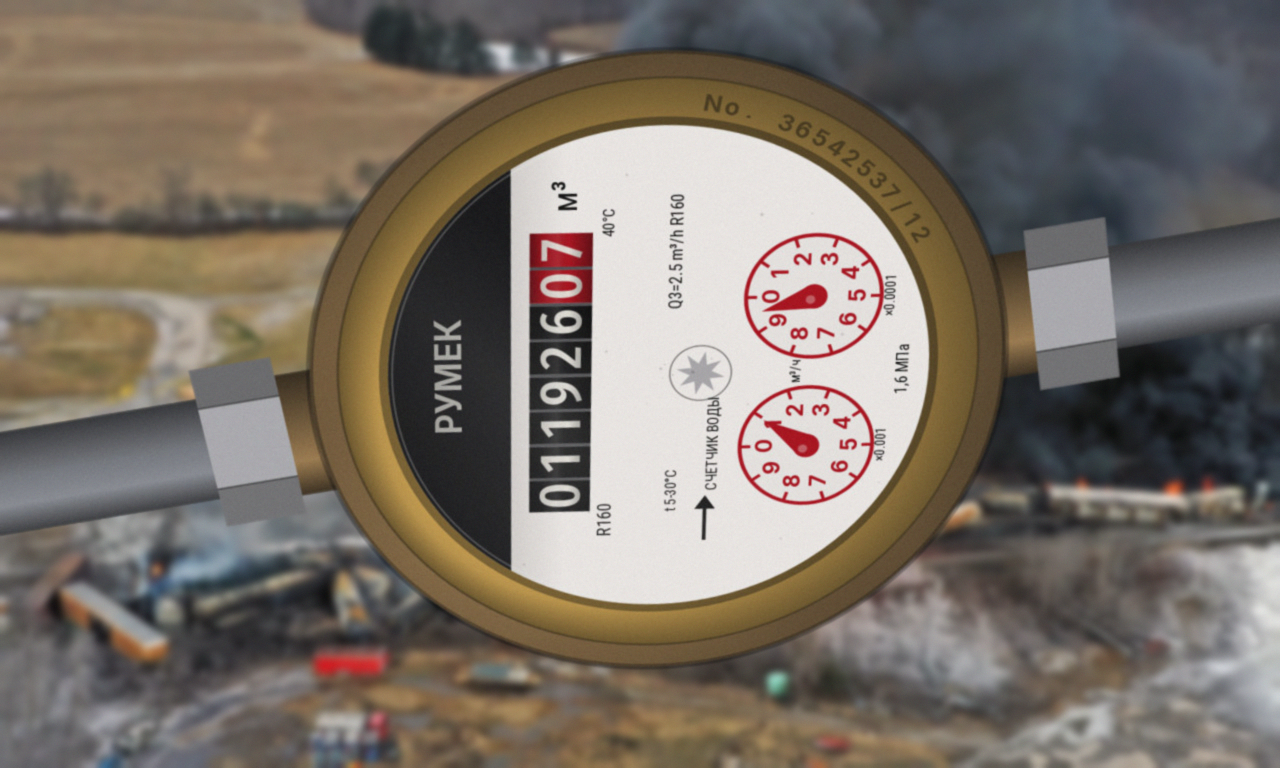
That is m³ 11926.0709
